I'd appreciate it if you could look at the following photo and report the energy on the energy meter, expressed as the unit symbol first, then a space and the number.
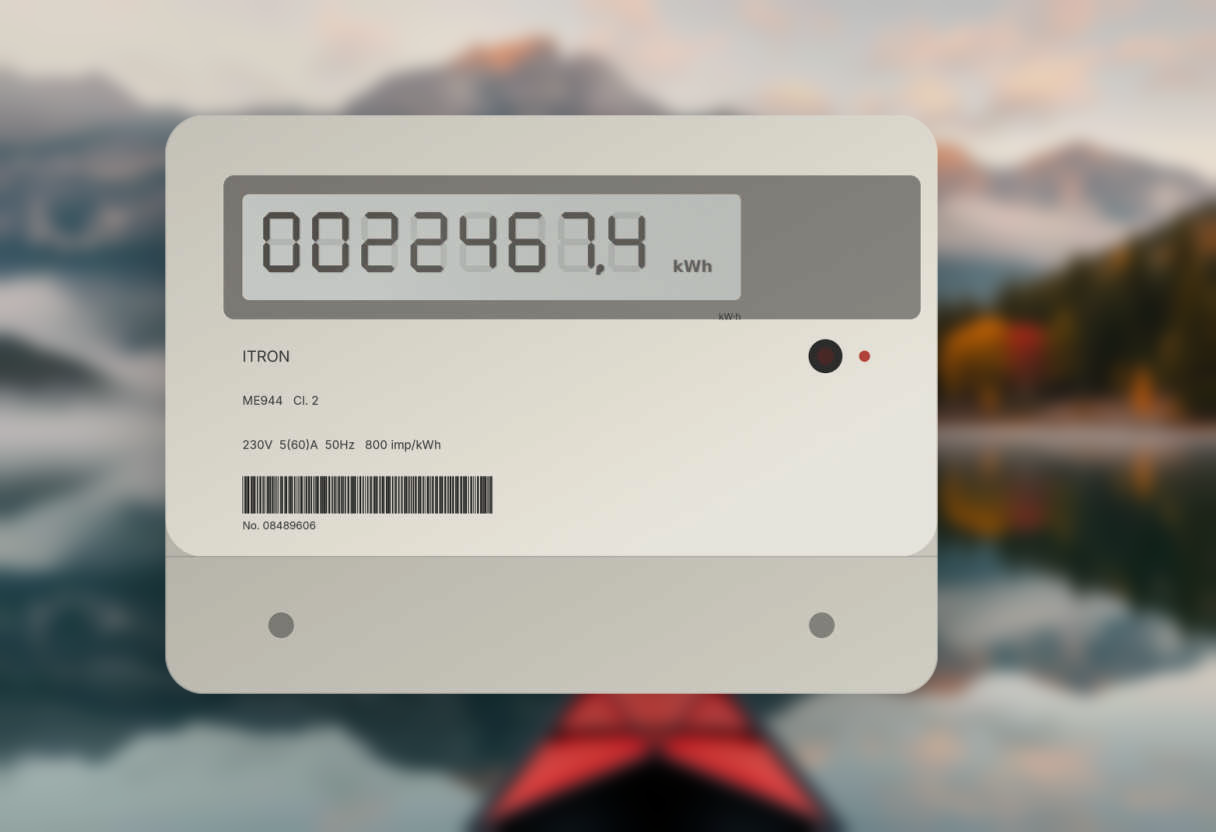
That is kWh 22467.4
